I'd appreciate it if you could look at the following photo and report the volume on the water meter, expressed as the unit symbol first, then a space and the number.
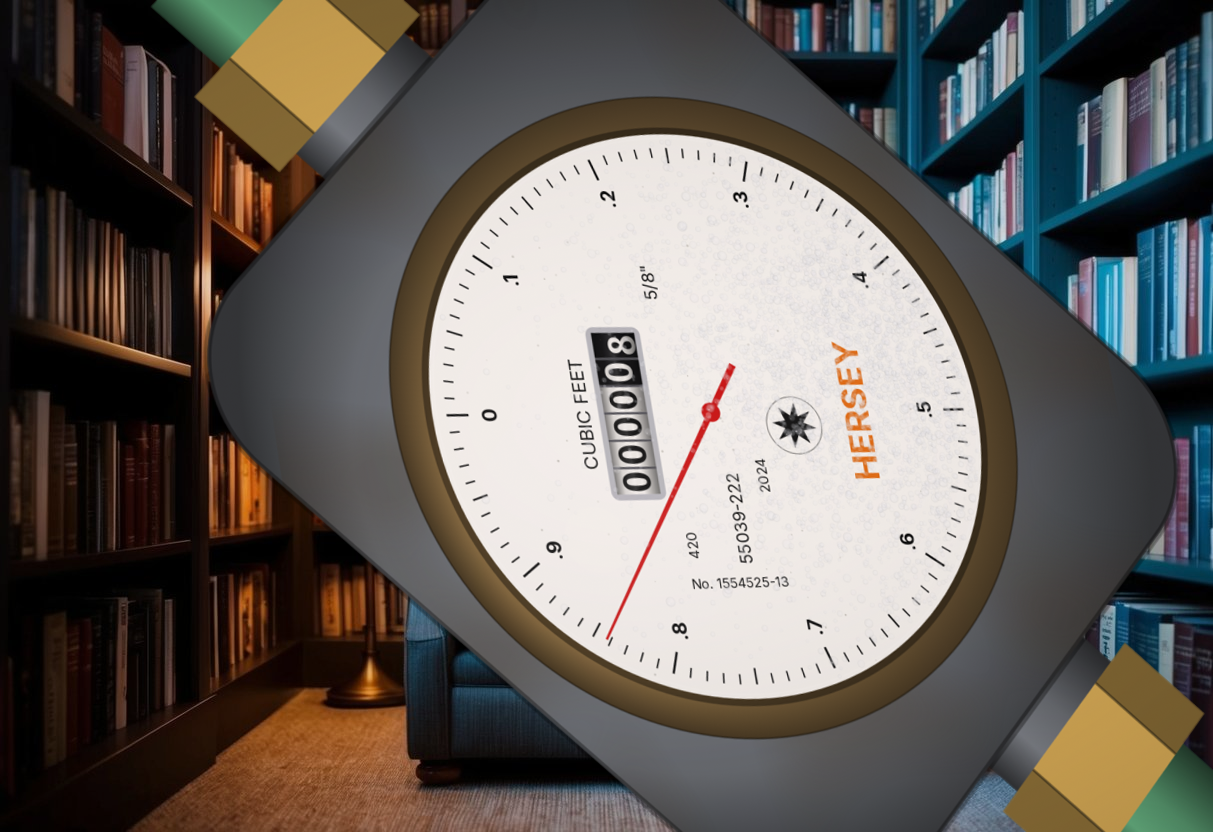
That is ft³ 7.84
